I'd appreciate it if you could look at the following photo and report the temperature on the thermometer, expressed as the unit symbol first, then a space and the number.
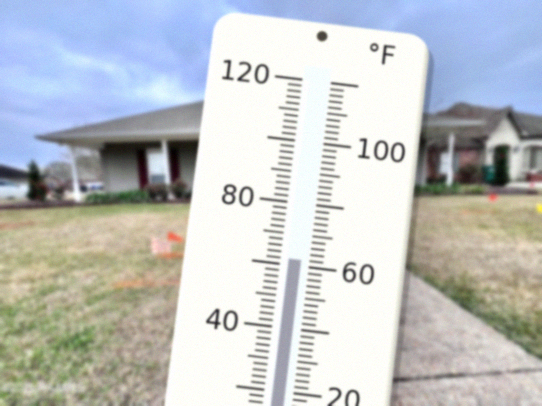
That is °F 62
